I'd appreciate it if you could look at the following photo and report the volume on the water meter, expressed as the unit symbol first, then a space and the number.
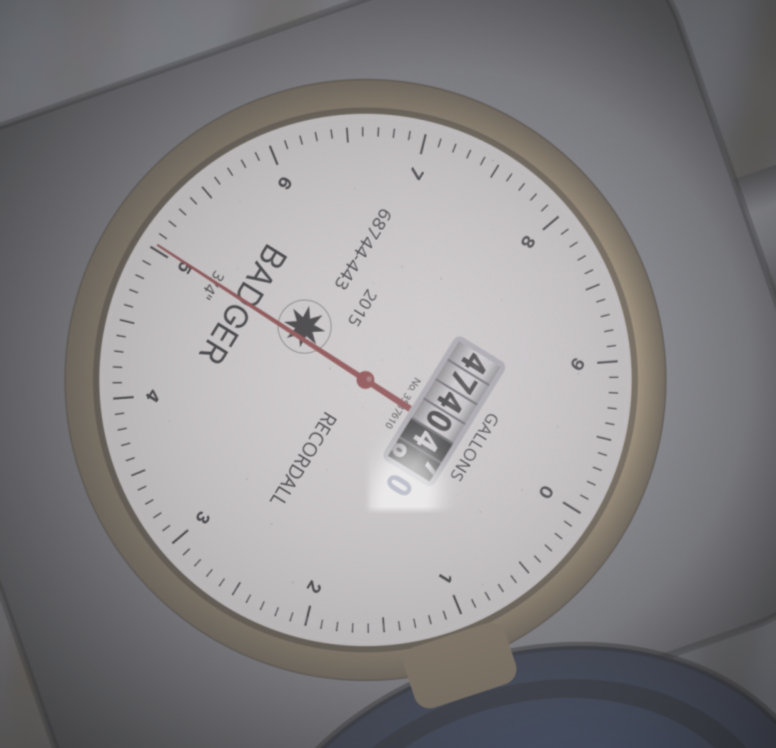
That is gal 4740475.0
